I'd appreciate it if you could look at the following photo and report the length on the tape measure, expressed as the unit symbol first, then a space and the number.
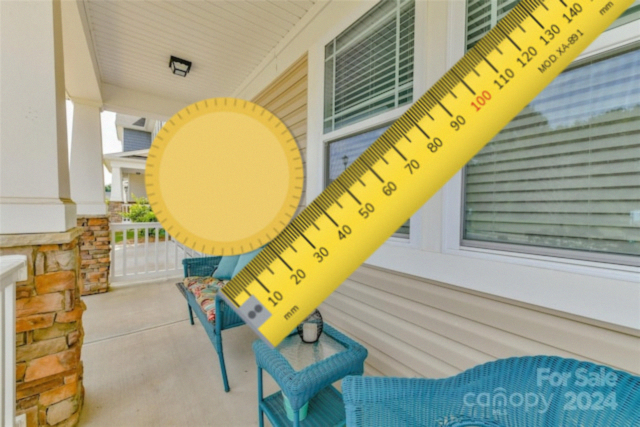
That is mm 50
